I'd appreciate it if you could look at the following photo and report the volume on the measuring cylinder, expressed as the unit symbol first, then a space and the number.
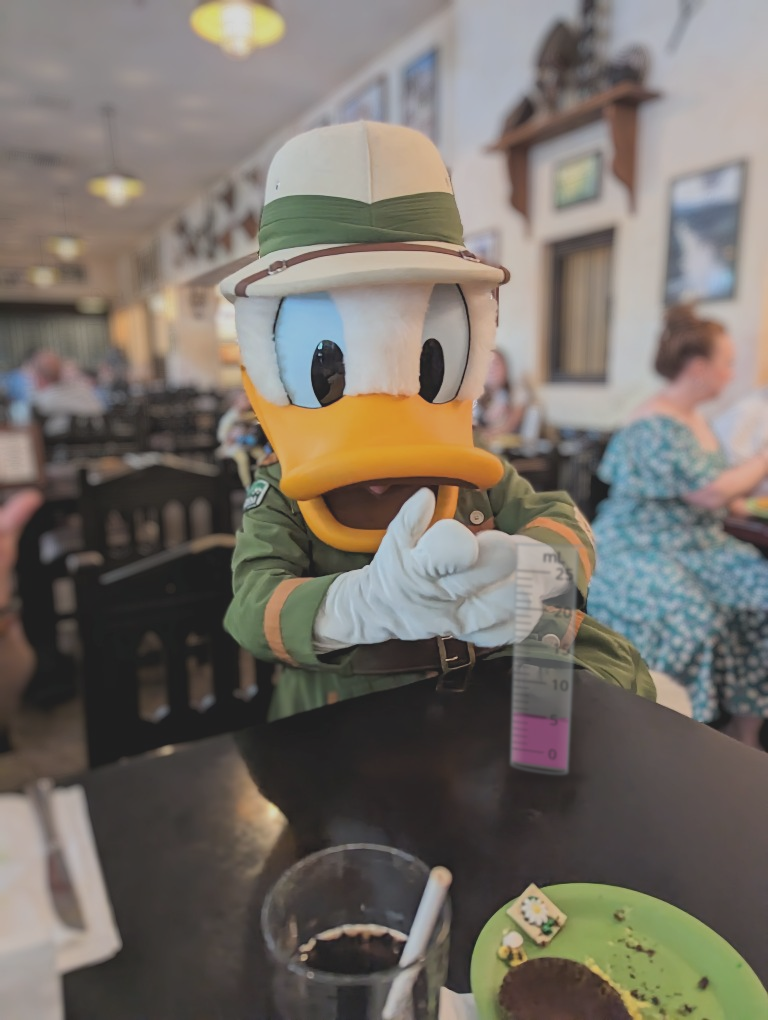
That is mL 5
